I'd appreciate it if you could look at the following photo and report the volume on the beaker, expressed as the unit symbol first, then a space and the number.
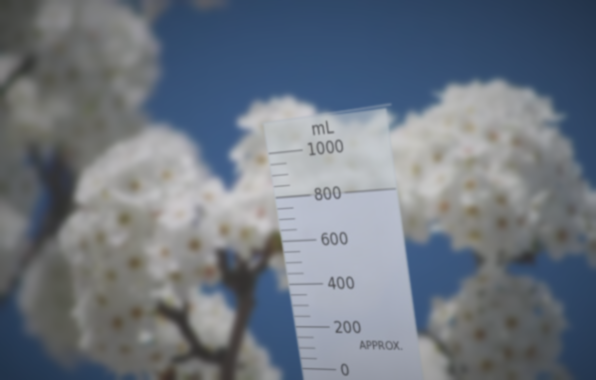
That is mL 800
